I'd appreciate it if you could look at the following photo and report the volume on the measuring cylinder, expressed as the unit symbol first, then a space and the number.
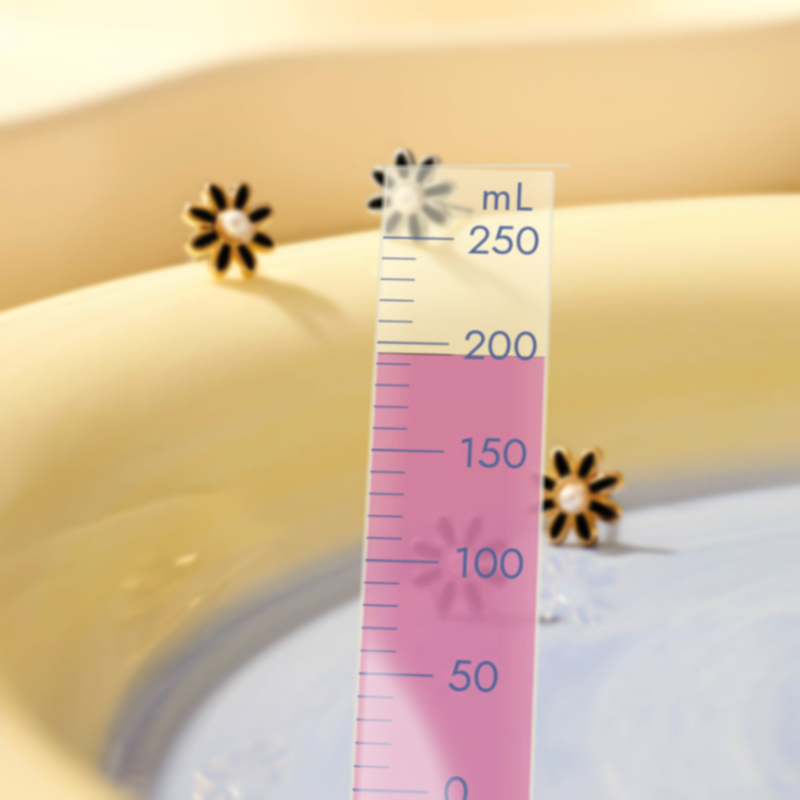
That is mL 195
